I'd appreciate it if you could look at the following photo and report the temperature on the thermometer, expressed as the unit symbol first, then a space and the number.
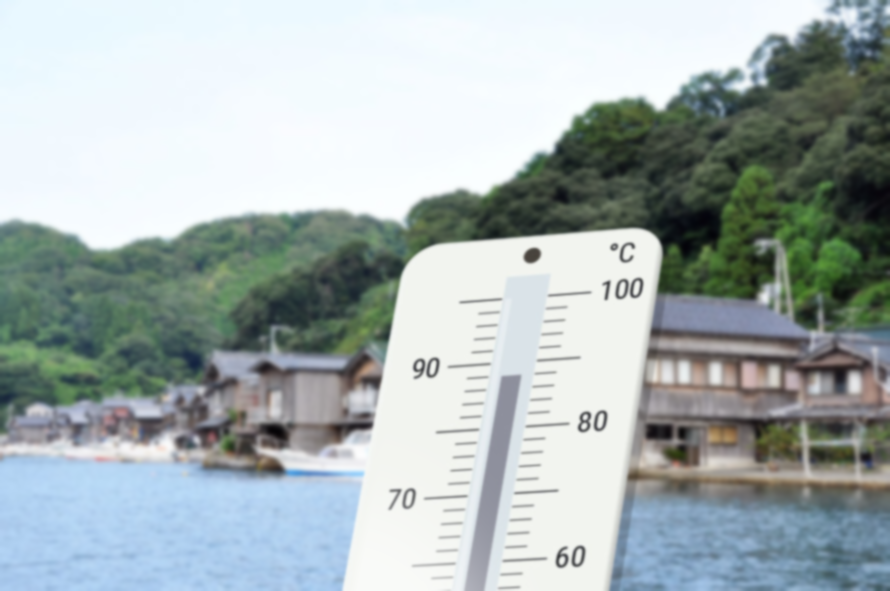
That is °C 88
